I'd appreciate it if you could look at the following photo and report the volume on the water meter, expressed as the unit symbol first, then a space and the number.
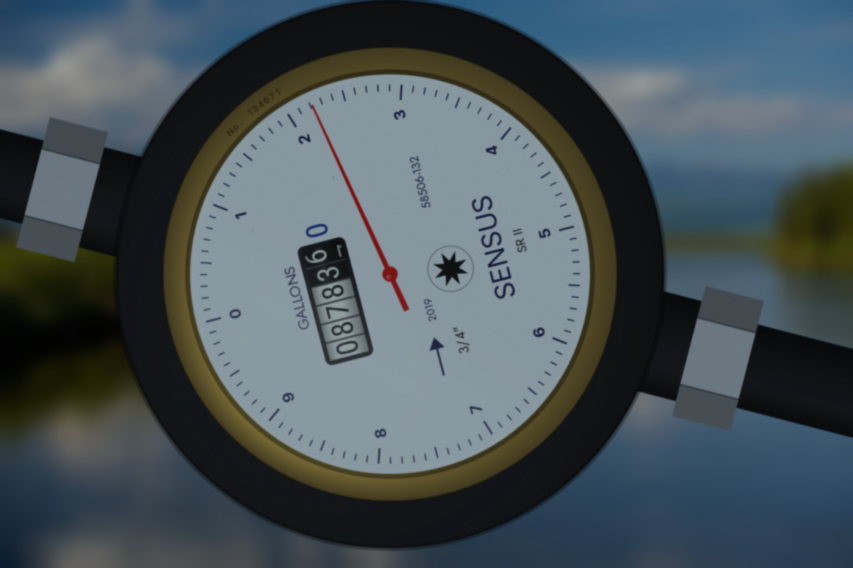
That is gal 878362.2
